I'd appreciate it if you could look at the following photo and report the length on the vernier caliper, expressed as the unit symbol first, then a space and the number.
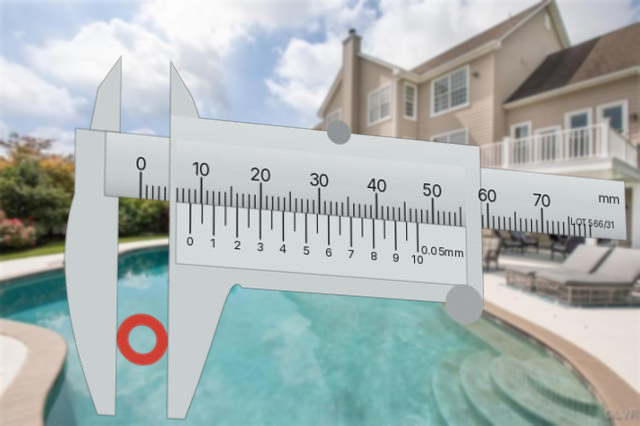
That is mm 8.2
